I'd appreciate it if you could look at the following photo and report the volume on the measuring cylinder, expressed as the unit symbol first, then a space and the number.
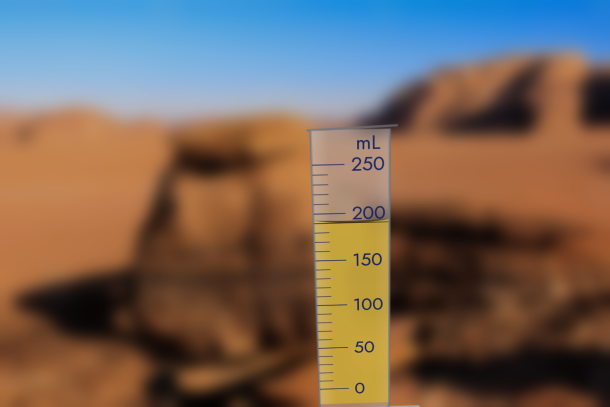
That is mL 190
